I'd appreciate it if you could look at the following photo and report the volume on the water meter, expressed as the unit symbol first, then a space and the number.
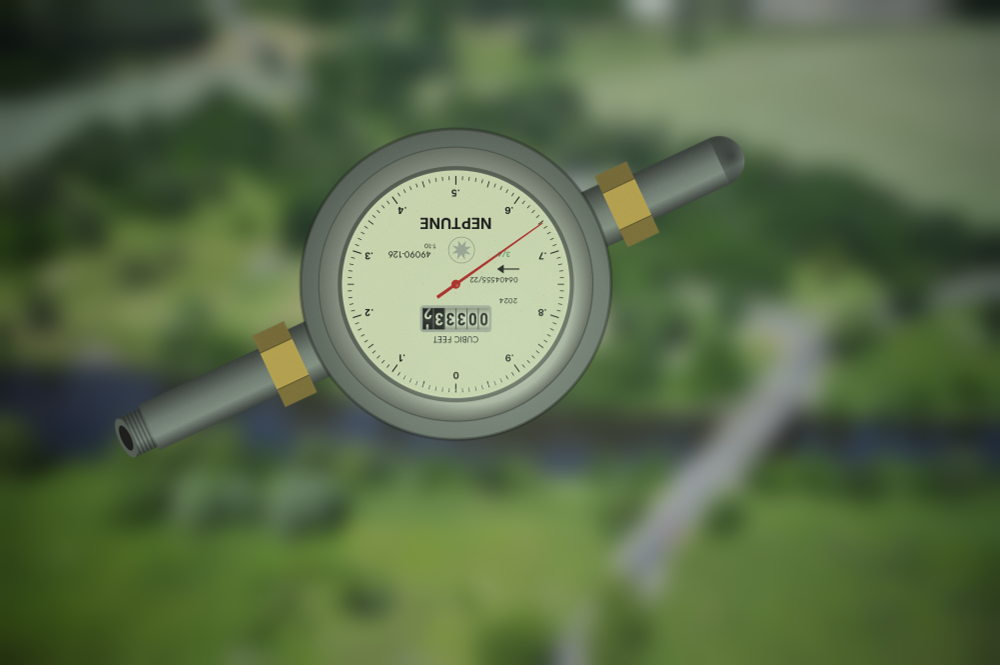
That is ft³ 3331.65
